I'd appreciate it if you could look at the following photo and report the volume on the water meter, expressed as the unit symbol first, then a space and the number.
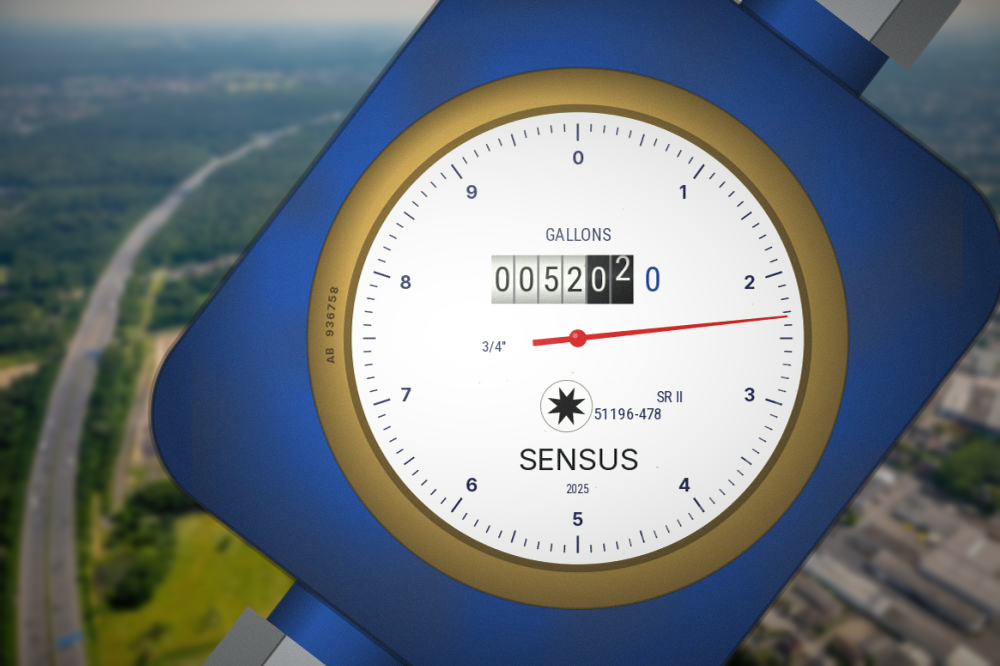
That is gal 52022.3
